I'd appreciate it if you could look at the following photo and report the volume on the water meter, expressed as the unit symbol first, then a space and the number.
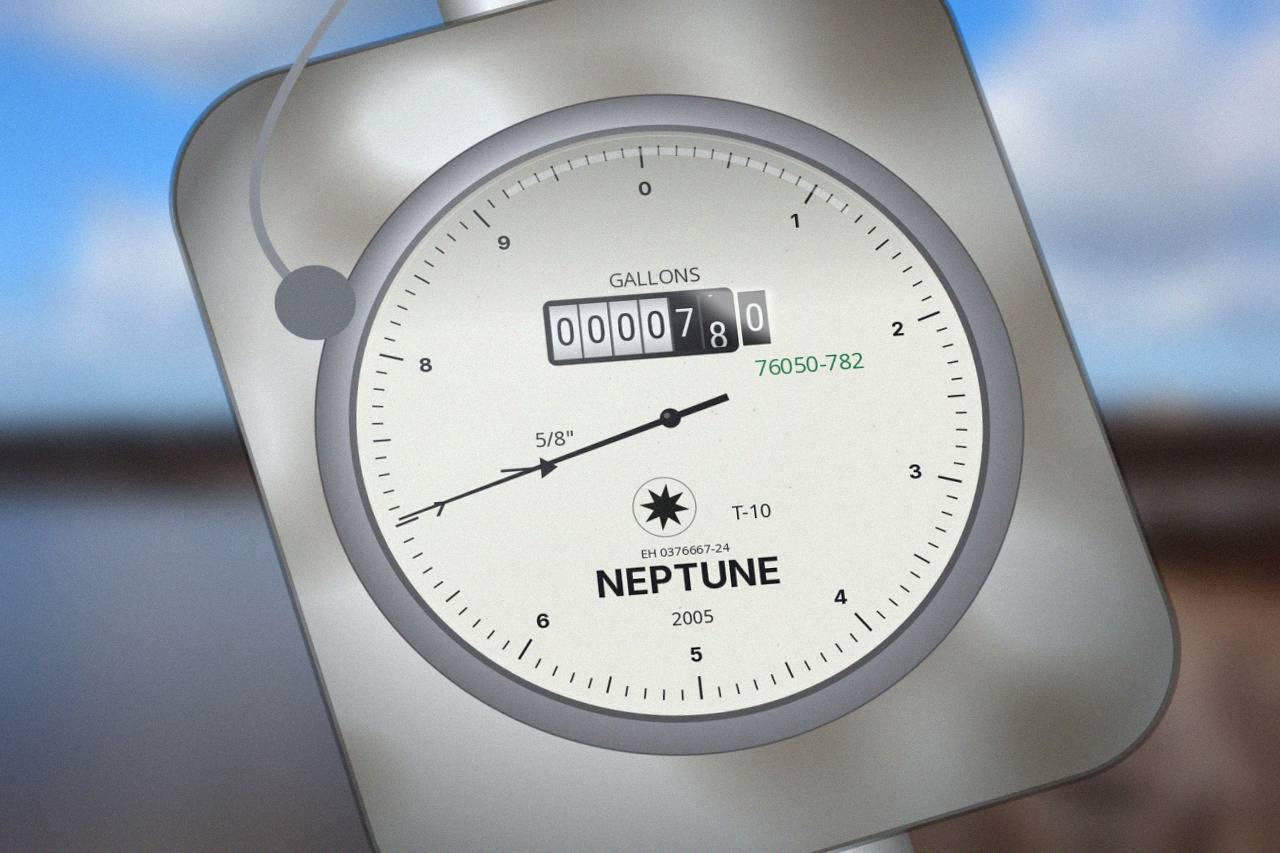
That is gal 777.0
